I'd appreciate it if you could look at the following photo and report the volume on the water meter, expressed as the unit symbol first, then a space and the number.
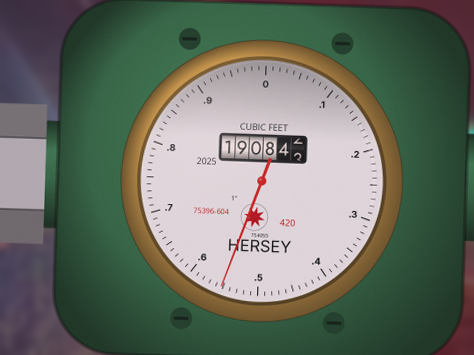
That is ft³ 190842.55
